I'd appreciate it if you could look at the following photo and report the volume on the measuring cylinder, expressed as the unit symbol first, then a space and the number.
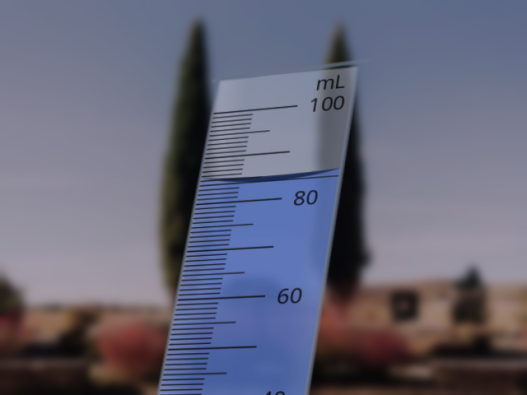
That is mL 84
